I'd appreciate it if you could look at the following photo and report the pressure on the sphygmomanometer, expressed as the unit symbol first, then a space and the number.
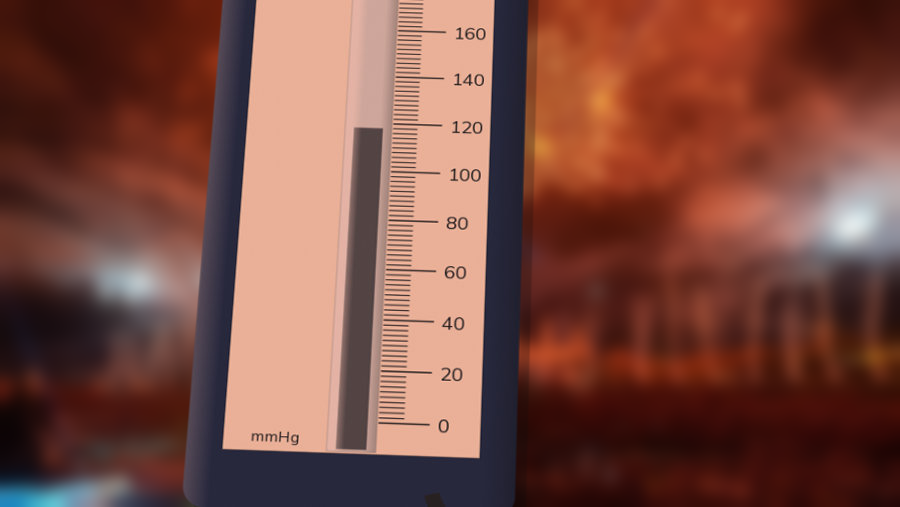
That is mmHg 118
